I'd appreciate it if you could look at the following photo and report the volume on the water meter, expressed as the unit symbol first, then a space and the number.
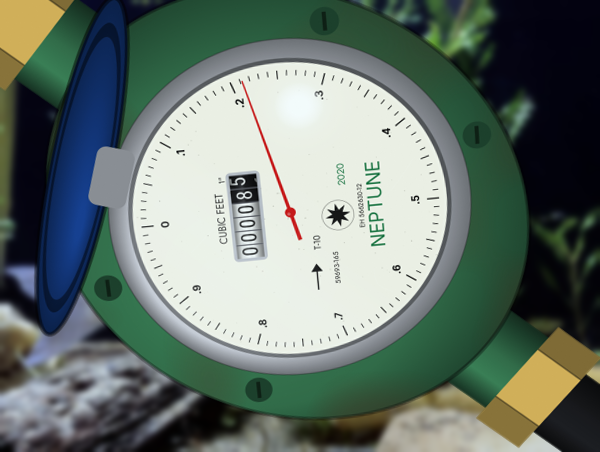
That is ft³ 85.21
